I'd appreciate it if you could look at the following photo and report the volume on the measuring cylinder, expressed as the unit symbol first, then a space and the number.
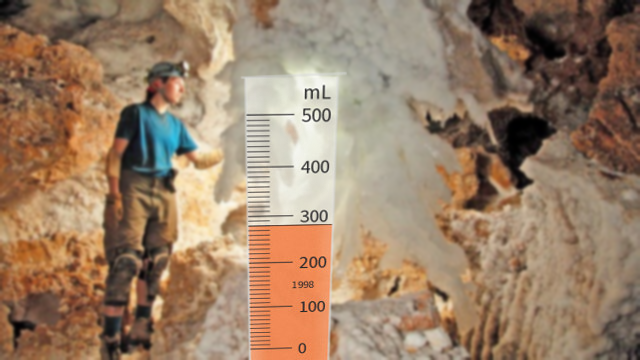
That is mL 280
